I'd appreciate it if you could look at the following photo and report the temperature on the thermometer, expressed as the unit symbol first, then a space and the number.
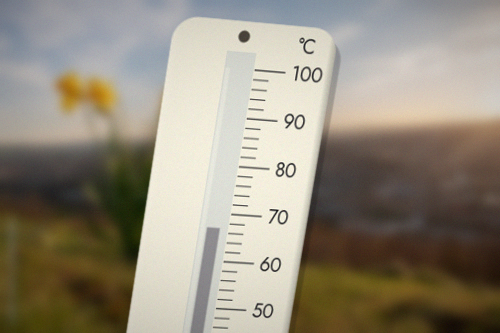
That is °C 67
